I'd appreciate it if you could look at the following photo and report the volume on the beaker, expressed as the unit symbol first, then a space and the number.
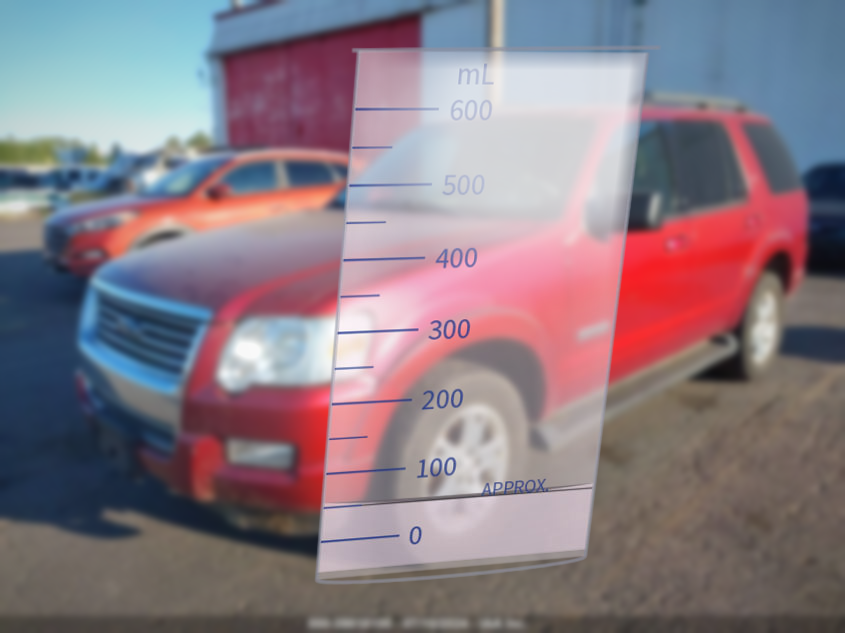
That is mL 50
